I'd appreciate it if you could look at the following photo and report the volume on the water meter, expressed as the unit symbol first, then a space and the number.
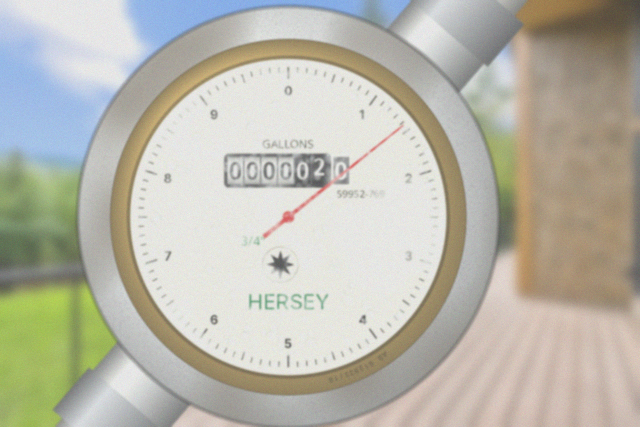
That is gal 21.4
